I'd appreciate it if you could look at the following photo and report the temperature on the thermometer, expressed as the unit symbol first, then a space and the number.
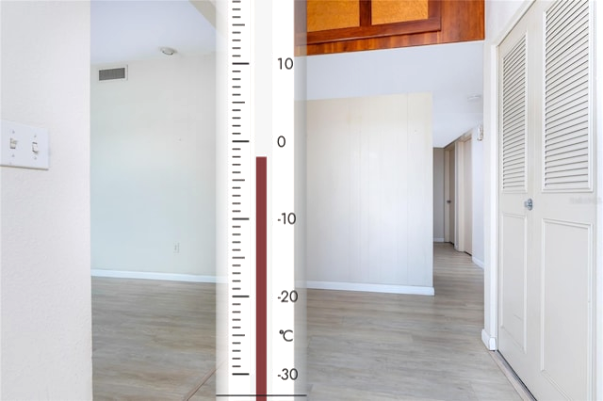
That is °C -2
